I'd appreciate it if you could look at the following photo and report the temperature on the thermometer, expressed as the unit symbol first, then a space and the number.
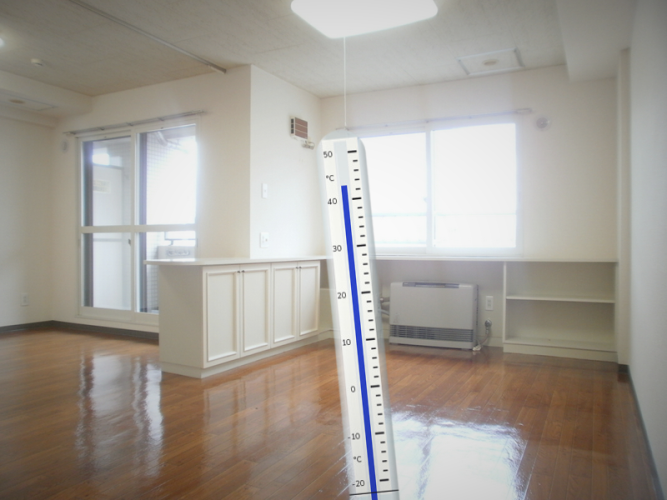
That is °C 43
